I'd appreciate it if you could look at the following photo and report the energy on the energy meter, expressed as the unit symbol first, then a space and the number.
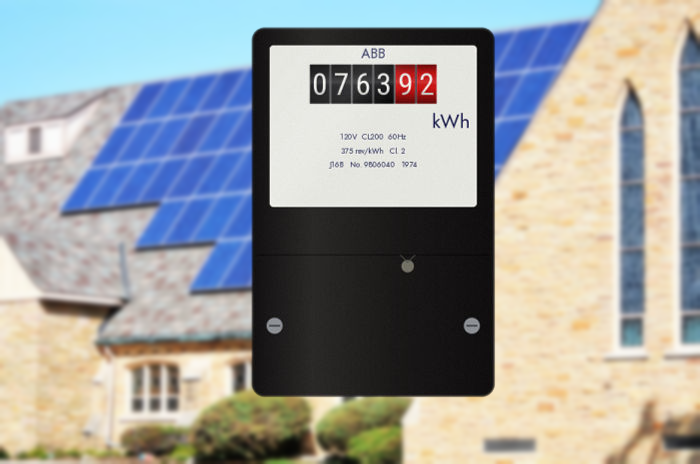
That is kWh 763.92
